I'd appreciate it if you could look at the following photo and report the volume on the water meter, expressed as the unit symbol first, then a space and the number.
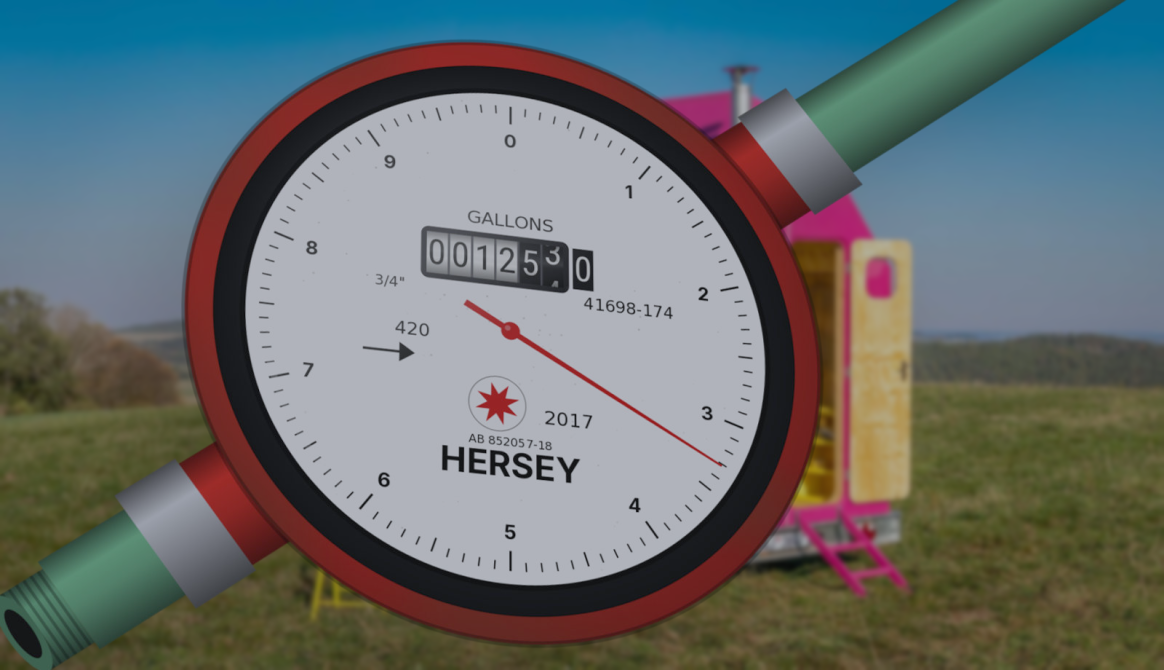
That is gal 12533.3
